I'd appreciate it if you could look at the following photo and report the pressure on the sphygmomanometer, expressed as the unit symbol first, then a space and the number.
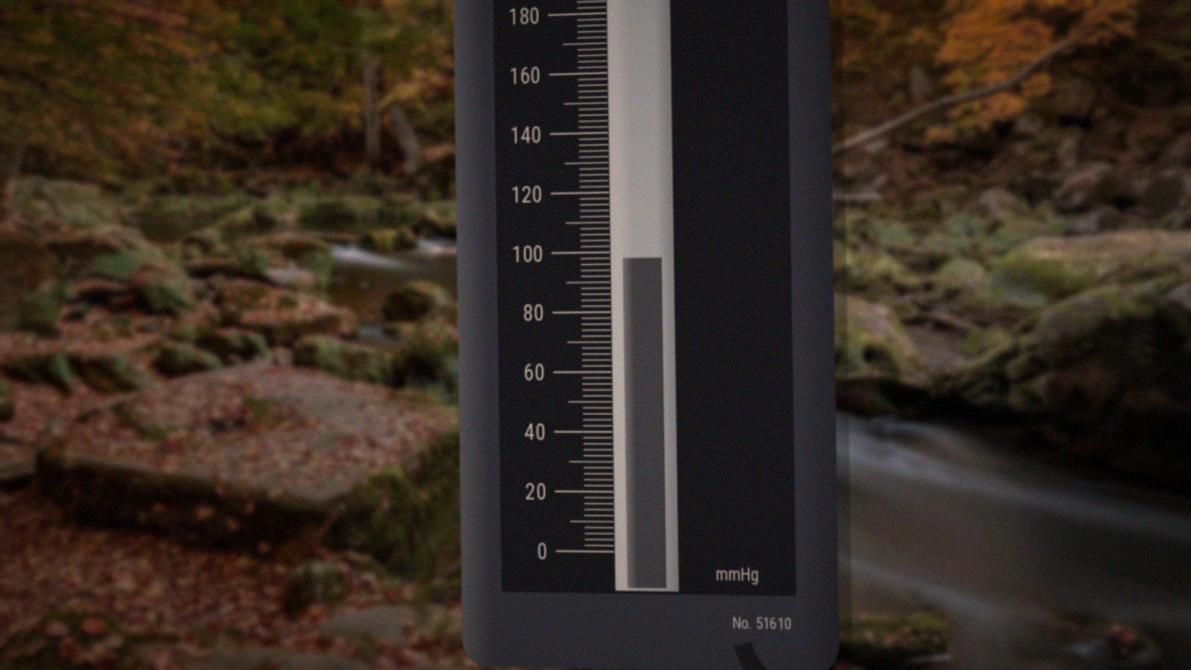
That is mmHg 98
